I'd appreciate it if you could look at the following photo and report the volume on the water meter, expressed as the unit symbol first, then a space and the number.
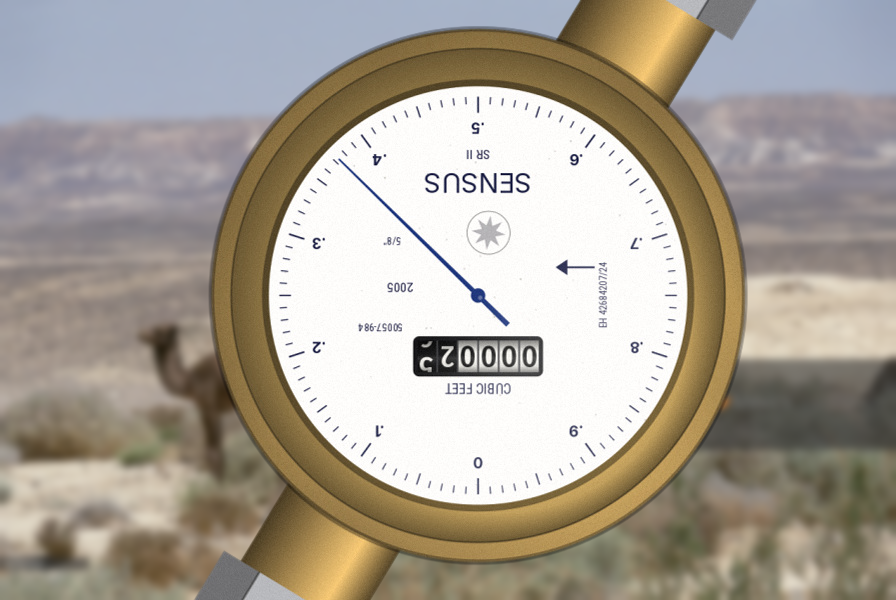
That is ft³ 25.37
